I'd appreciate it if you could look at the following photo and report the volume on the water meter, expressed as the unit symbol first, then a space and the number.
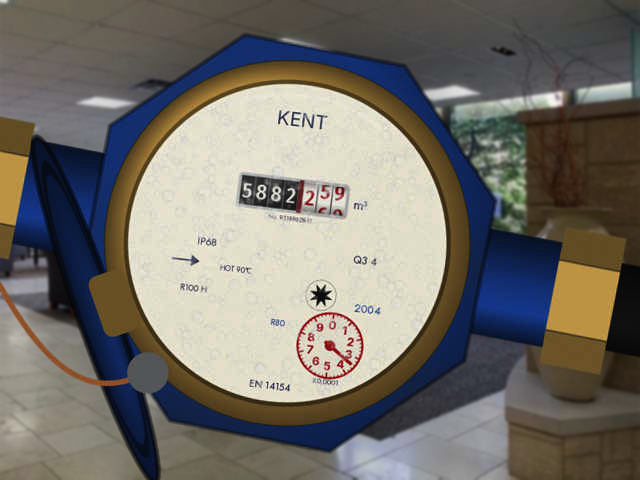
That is m³ 5882.2593
